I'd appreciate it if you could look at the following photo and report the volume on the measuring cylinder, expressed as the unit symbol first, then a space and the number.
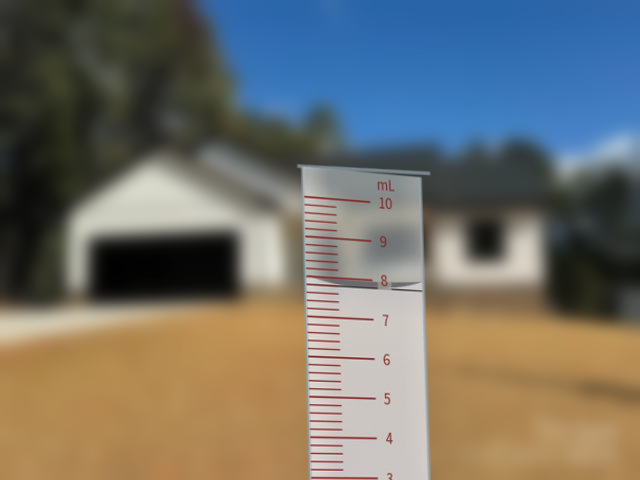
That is mL 7.8
